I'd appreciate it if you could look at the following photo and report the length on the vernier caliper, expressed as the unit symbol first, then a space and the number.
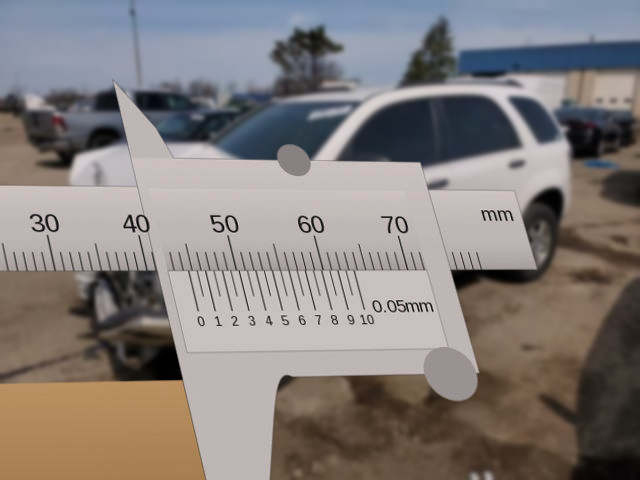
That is mm 44.6
